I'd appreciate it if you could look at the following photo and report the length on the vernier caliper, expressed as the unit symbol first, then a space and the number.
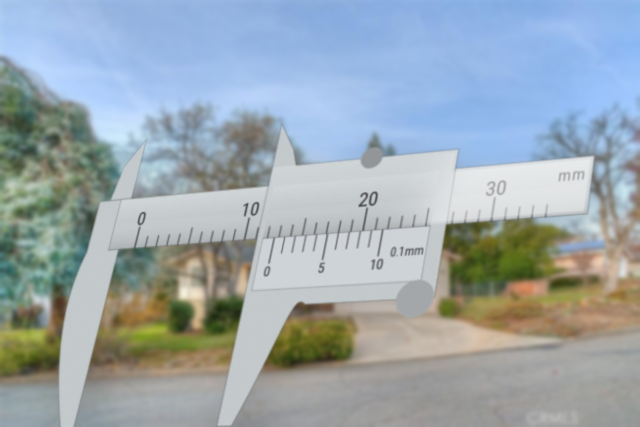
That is mm 12.6
